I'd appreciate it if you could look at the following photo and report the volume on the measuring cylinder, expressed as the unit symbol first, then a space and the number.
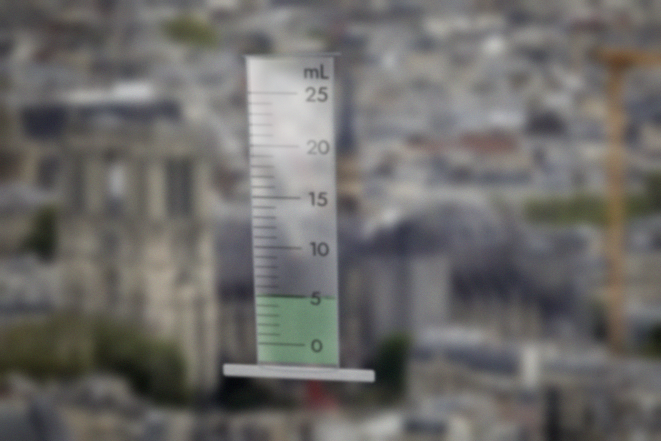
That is mL 5
